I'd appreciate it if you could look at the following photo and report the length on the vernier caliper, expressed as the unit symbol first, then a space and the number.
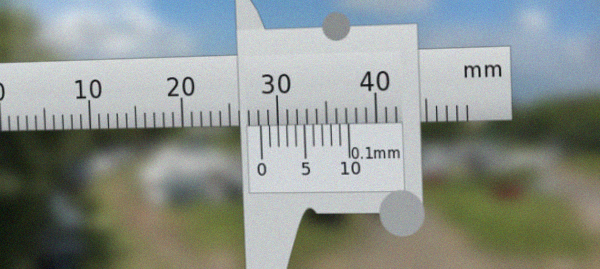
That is mm 28.2
